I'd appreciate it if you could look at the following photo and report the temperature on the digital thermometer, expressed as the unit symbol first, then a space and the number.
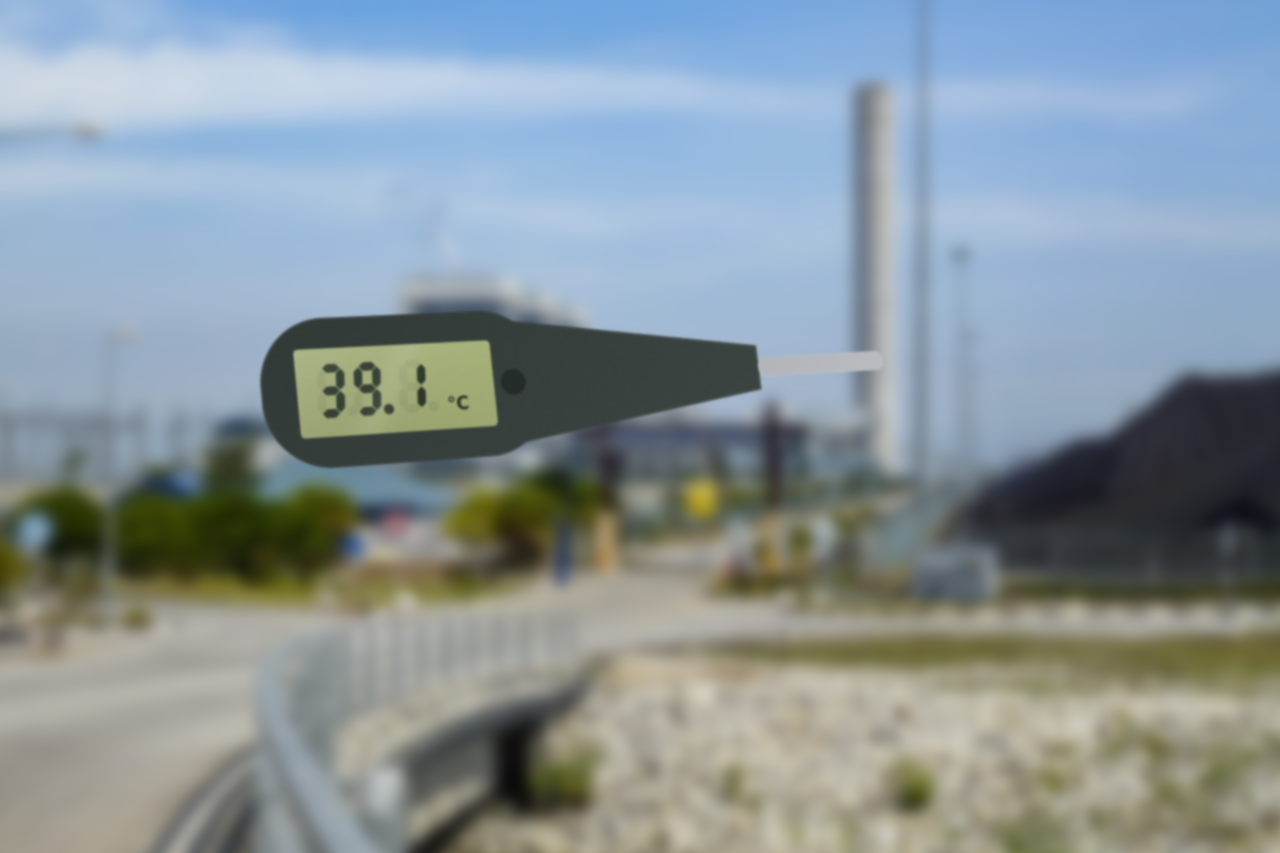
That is °C 39.1
